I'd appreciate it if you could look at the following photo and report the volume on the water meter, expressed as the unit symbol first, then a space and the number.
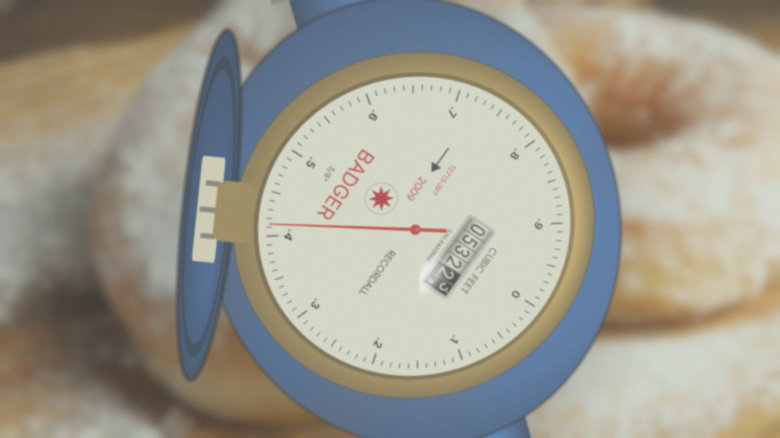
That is ft³ 53223.41
